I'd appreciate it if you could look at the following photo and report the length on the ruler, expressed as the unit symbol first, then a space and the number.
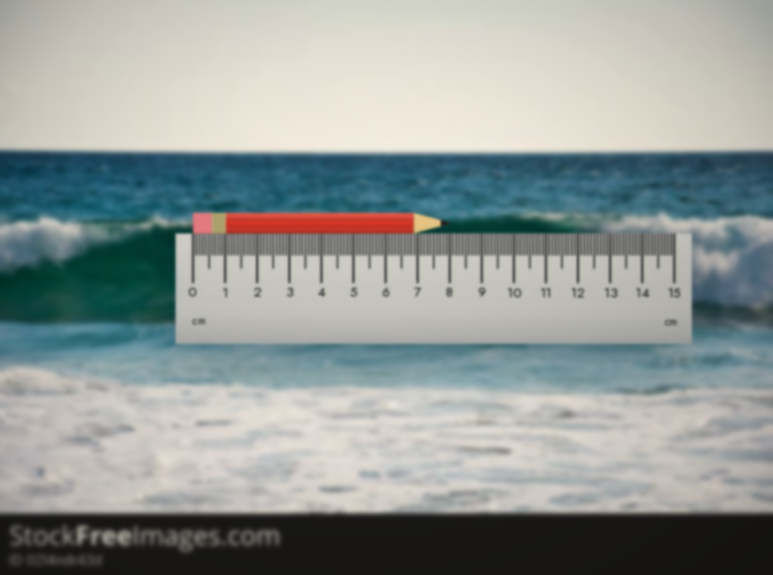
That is cm 8
